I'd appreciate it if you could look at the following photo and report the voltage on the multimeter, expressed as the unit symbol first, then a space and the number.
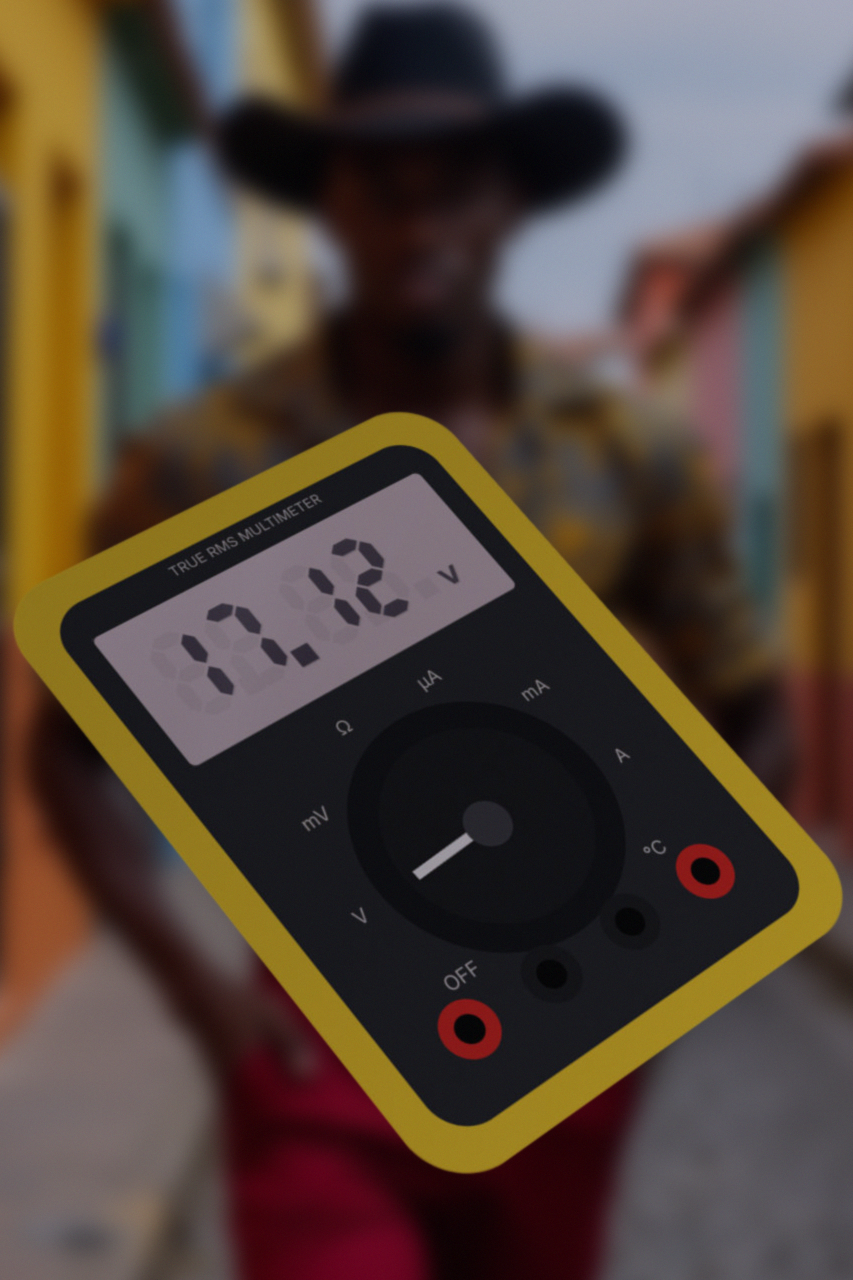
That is V 17.12
